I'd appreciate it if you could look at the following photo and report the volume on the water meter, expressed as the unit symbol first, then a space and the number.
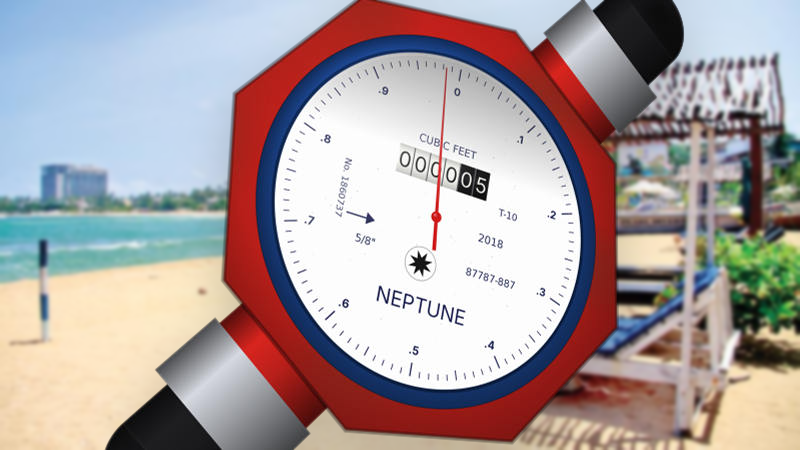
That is ft³ 4.98
